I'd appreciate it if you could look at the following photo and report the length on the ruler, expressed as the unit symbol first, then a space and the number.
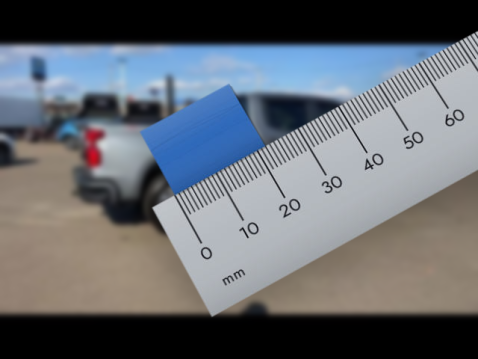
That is mm 22
